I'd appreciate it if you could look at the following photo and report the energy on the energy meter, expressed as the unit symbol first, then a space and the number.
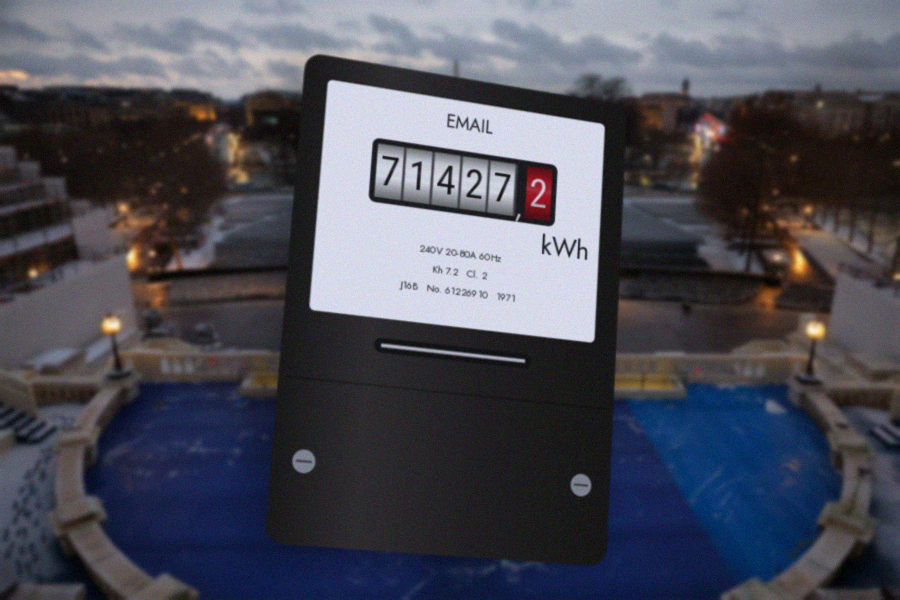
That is kWh 71427.2
